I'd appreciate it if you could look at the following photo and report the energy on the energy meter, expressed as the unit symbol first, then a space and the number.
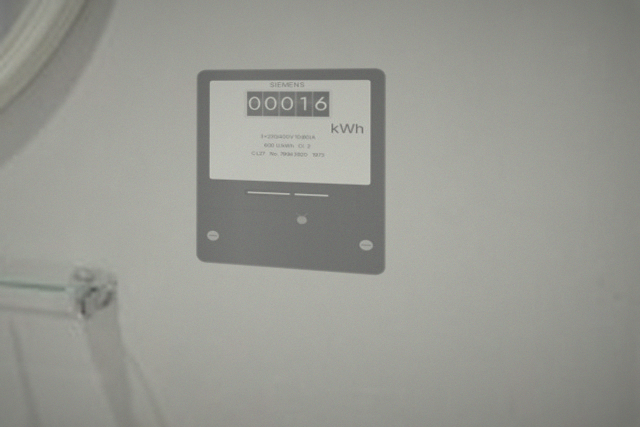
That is kWh 16
